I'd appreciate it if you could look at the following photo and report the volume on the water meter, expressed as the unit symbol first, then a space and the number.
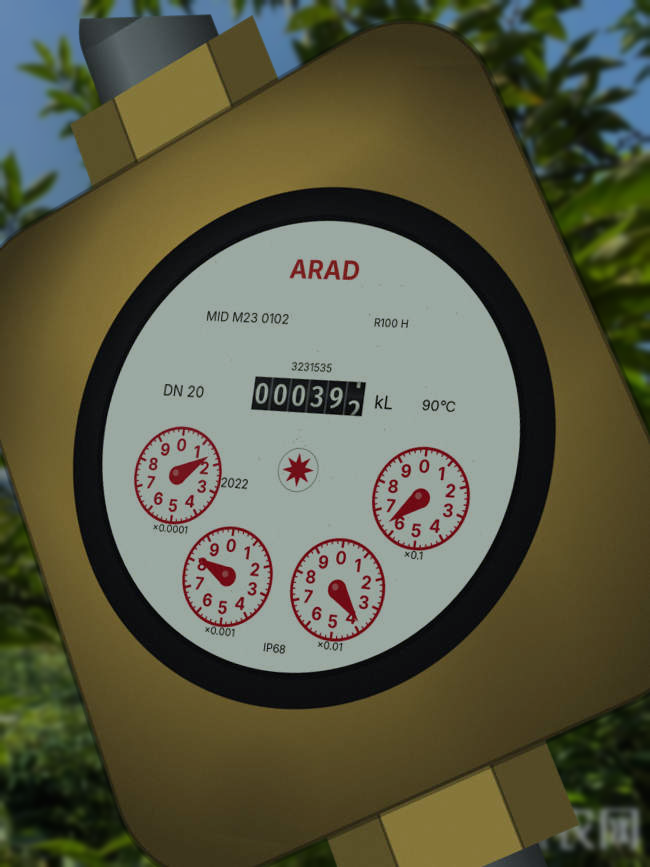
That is kL 391.6381
